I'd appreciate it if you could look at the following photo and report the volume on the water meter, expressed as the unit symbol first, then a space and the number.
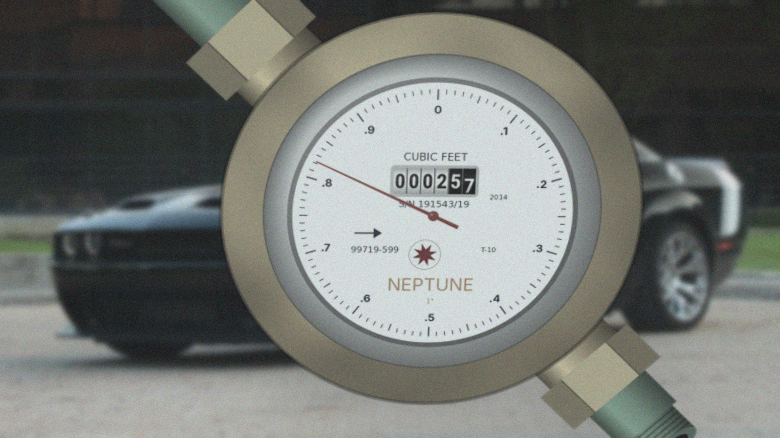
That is ft³ 256.82
